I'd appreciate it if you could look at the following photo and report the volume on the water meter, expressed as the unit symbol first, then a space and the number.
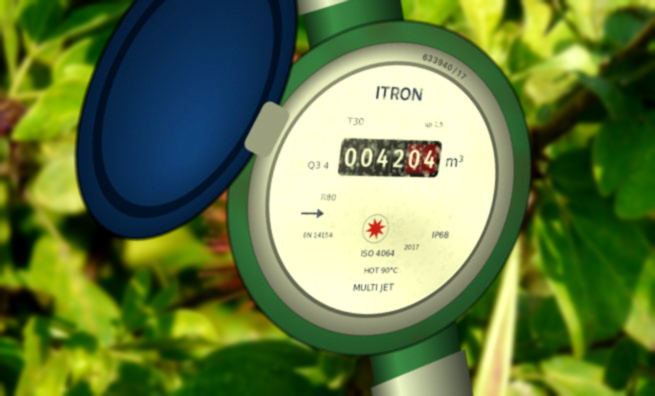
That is m³ 42.04
